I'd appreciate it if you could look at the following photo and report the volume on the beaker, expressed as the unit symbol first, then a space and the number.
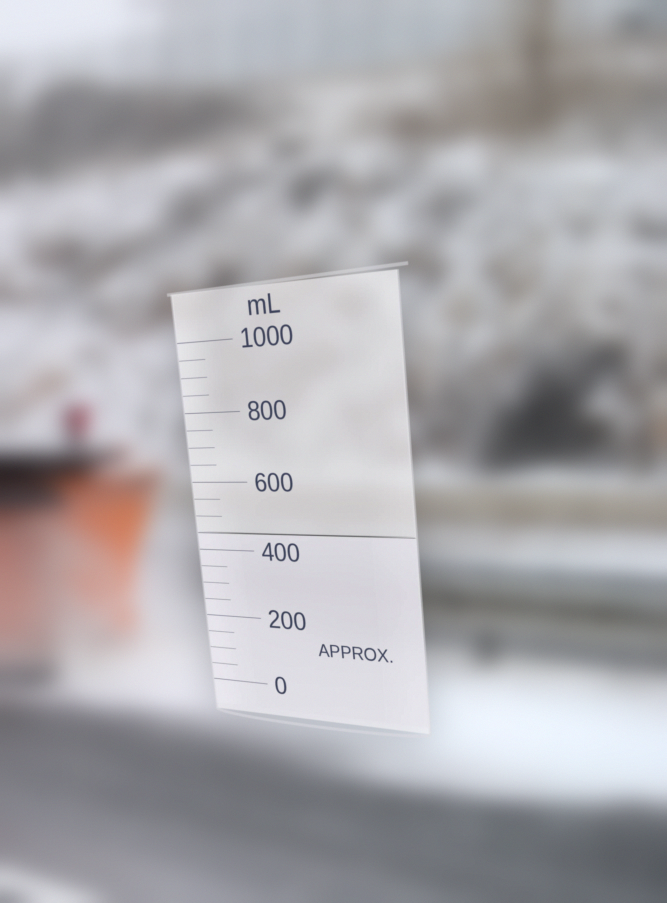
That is mL 450
